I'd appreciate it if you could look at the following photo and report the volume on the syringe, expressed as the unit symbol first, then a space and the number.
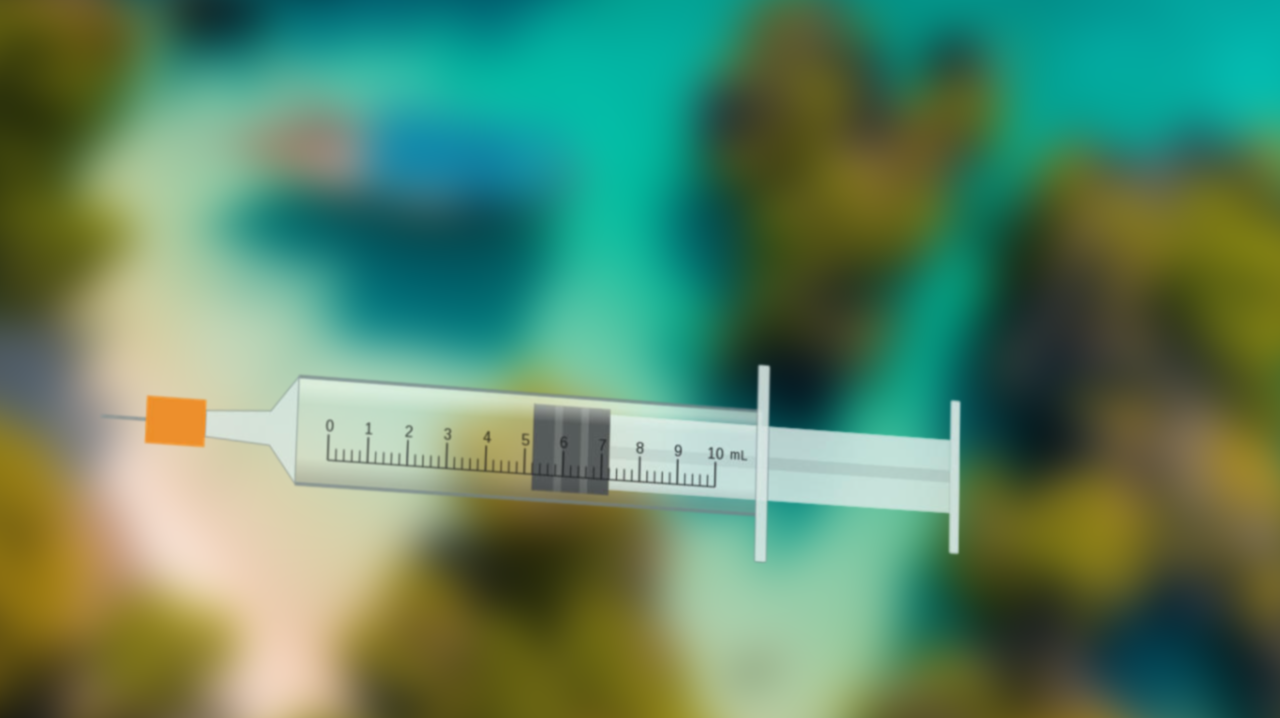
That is mL 5.2
